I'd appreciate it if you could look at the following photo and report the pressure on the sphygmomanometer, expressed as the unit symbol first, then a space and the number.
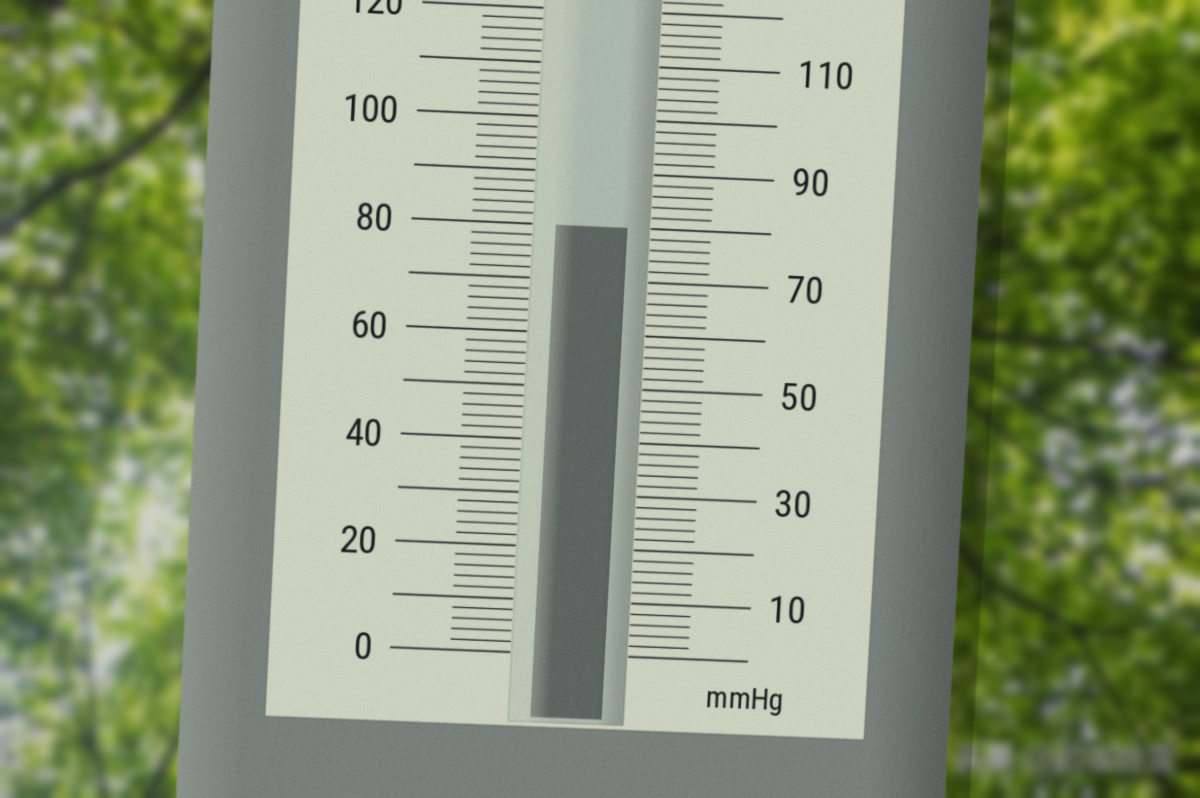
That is mmHg 80
